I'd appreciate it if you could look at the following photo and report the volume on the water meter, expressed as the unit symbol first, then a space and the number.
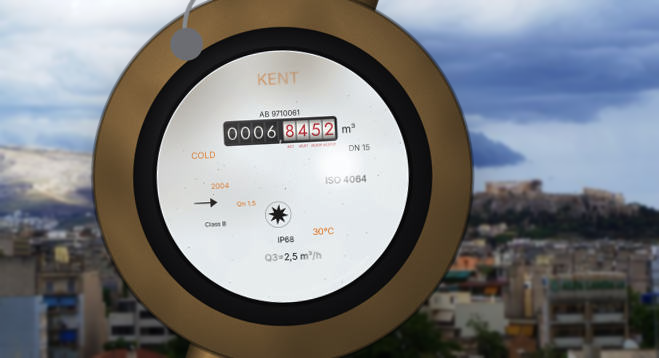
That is m³ 6.8452
